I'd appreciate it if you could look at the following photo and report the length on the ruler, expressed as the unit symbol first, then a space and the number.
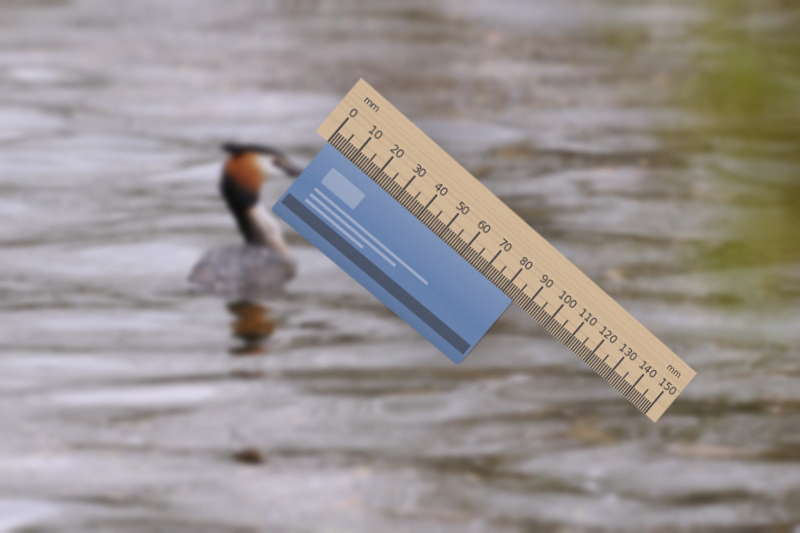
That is mm 85
